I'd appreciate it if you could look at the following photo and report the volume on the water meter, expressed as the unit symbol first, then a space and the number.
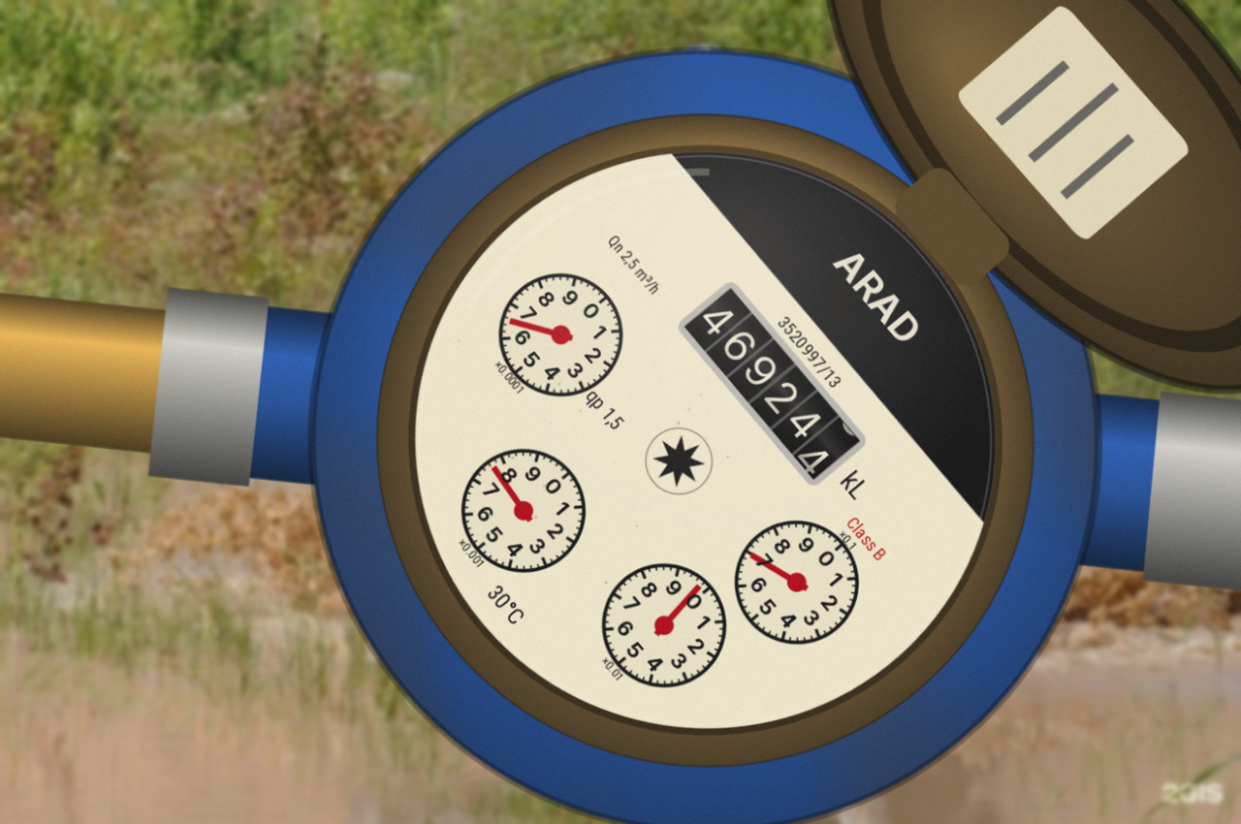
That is kL 469243.6976
